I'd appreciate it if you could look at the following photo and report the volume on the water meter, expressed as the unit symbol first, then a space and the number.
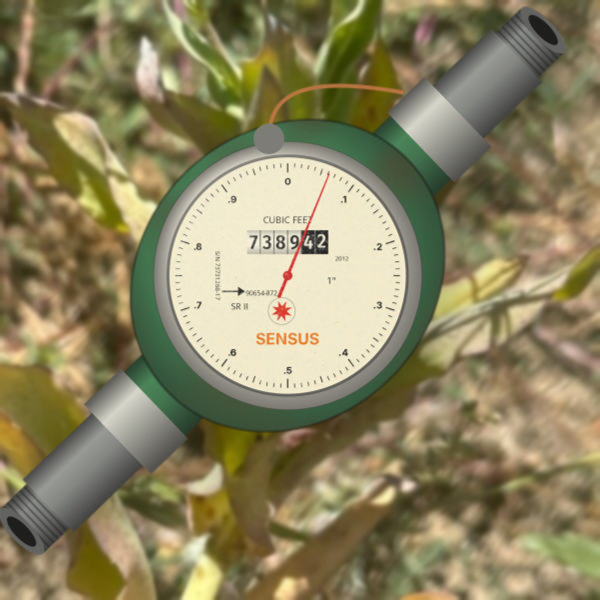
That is ft³ 738942.06
